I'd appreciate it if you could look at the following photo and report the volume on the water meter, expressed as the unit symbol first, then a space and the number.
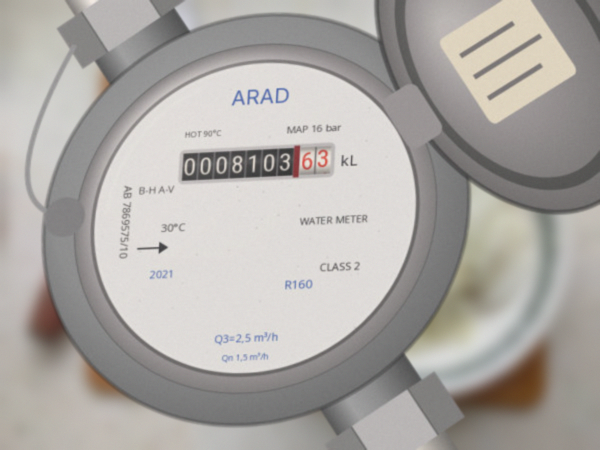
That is kL 8103.63
